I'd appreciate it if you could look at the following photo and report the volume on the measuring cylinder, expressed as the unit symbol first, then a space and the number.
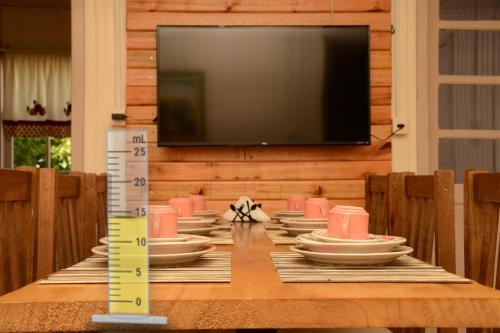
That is mL 14
